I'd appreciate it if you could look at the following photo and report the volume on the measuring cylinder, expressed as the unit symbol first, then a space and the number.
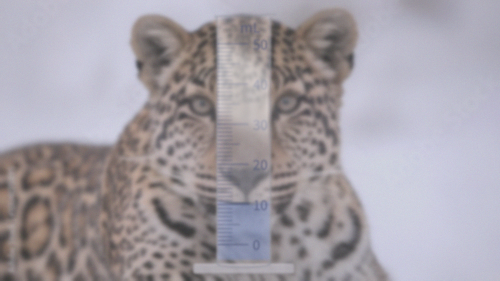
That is mL 10
